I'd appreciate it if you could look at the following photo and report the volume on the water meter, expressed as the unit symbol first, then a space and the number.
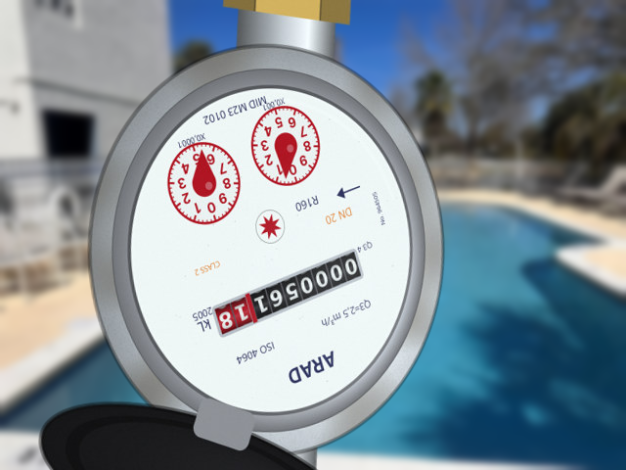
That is kL 561.1805
